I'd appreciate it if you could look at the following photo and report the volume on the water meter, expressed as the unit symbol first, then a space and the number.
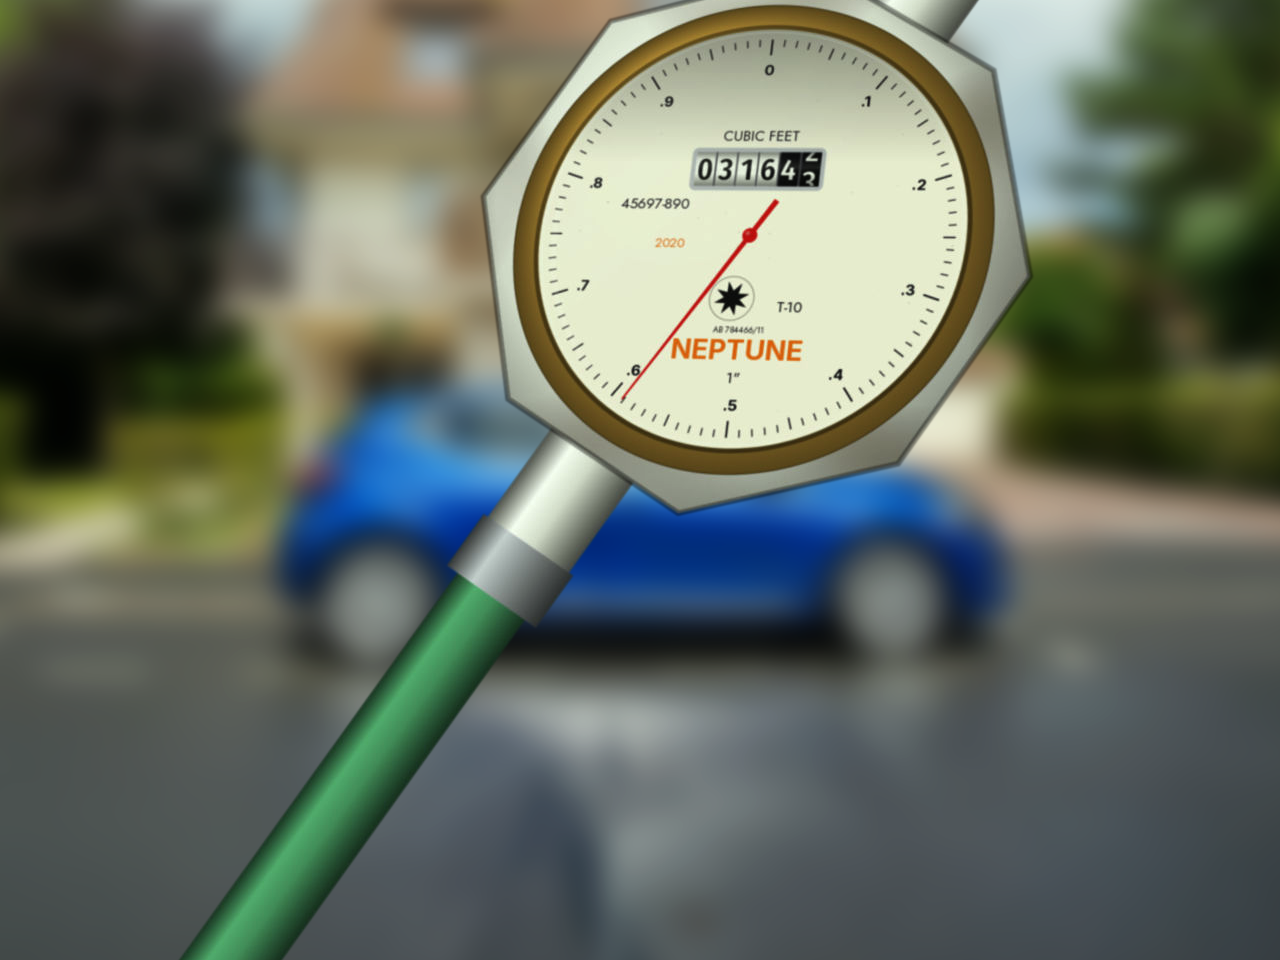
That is ft³ 31642.59
